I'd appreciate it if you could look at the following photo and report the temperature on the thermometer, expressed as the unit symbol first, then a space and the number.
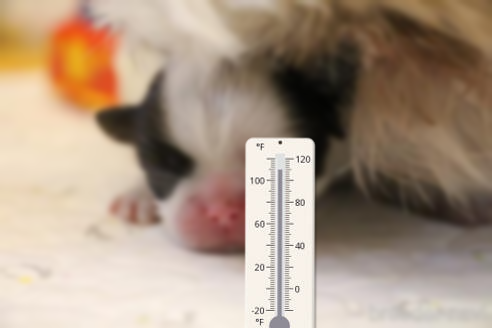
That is °F 110
